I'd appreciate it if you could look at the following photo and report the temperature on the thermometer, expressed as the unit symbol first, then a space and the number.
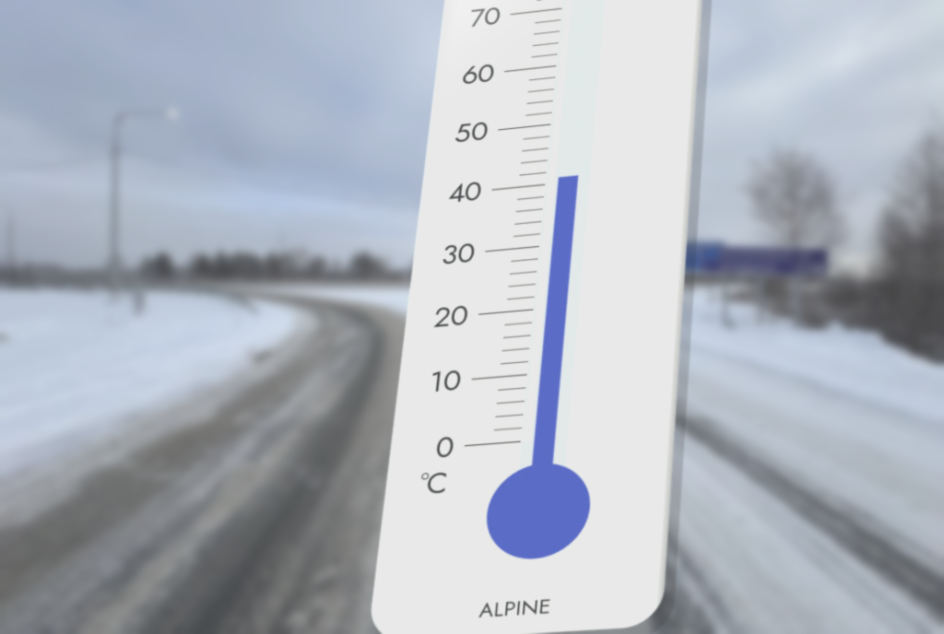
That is °C 41
